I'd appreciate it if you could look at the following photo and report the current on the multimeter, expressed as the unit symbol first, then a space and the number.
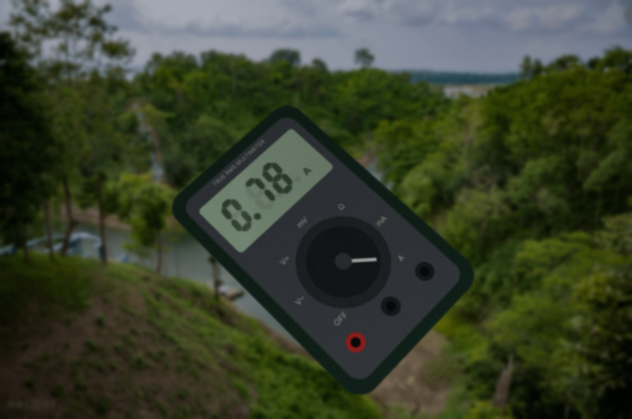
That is A 0.78
